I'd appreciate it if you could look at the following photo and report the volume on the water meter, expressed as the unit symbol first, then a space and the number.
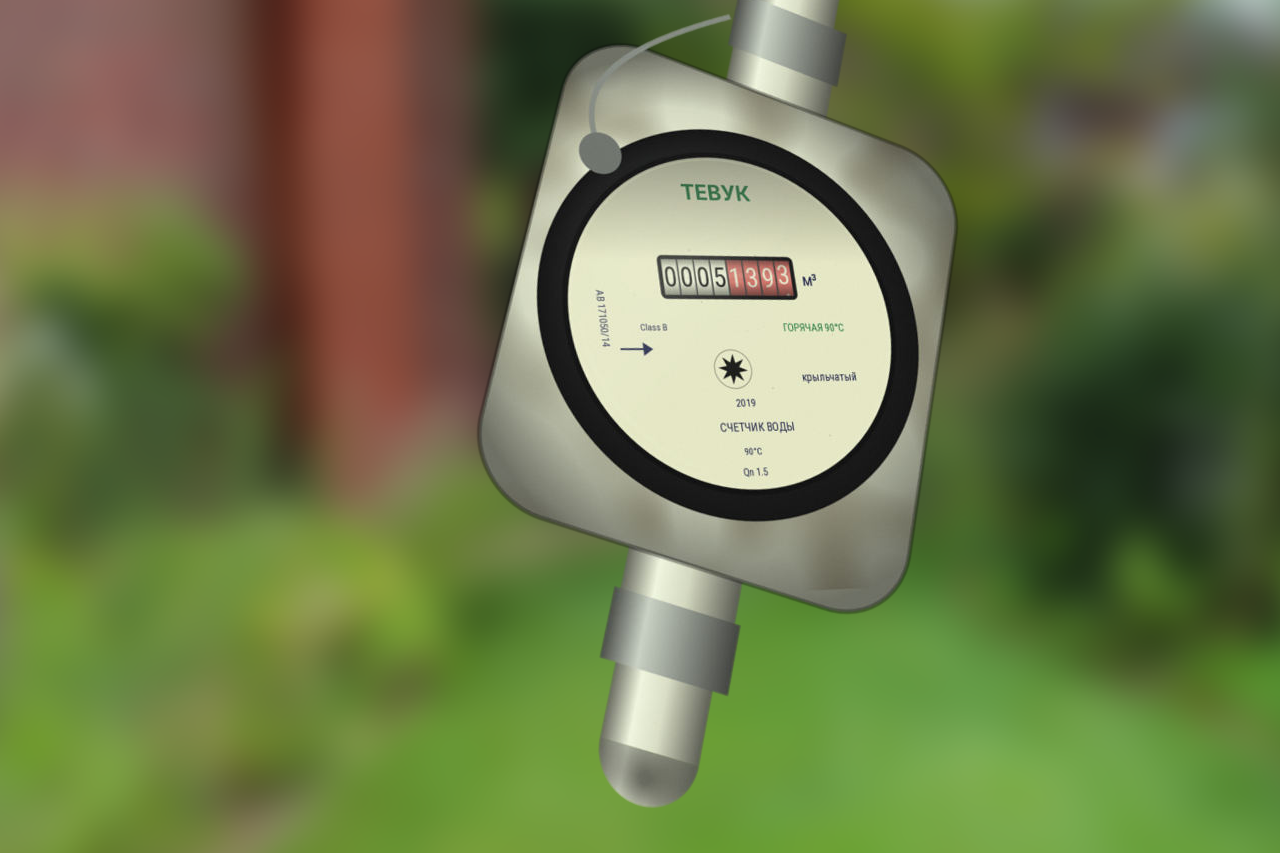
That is m³ 5.1393
